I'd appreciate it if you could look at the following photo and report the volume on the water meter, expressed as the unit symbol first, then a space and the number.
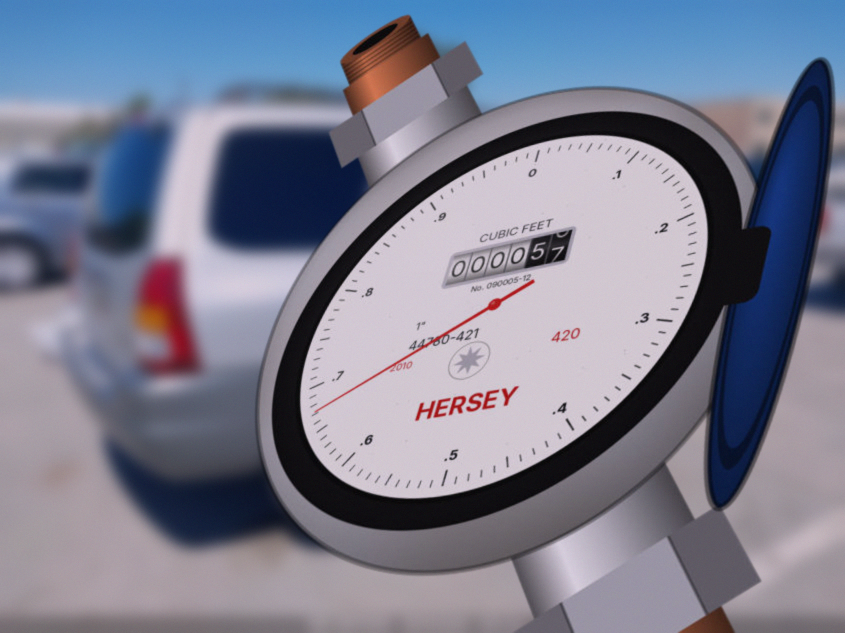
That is ft³ 56.67
